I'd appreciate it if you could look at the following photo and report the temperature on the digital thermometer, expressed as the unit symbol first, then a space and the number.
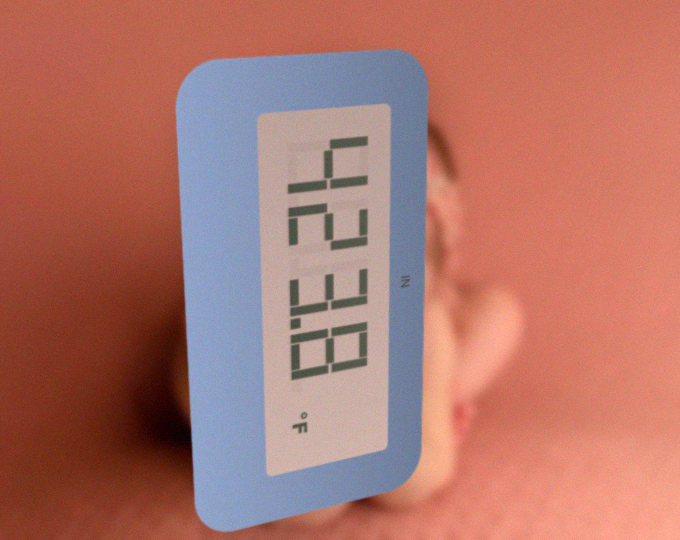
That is °F 423.8
